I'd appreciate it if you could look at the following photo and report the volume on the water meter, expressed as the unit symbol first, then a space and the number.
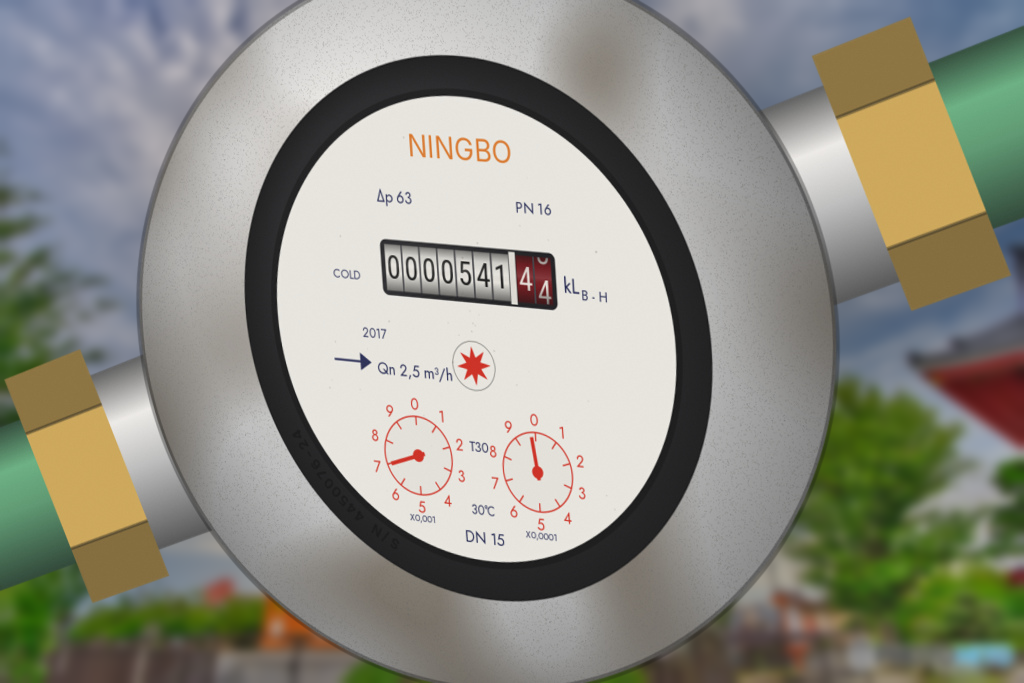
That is kL 541.4369
